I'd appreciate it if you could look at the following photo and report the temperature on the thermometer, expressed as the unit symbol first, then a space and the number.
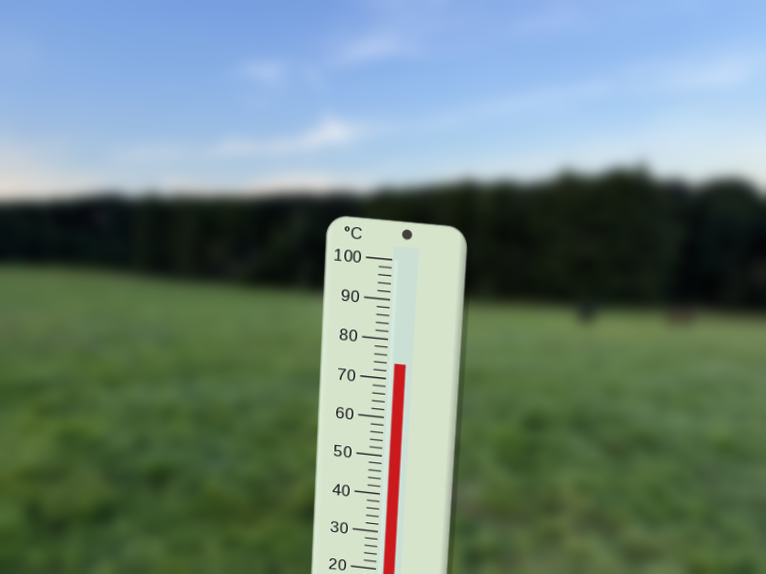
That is °C 74
